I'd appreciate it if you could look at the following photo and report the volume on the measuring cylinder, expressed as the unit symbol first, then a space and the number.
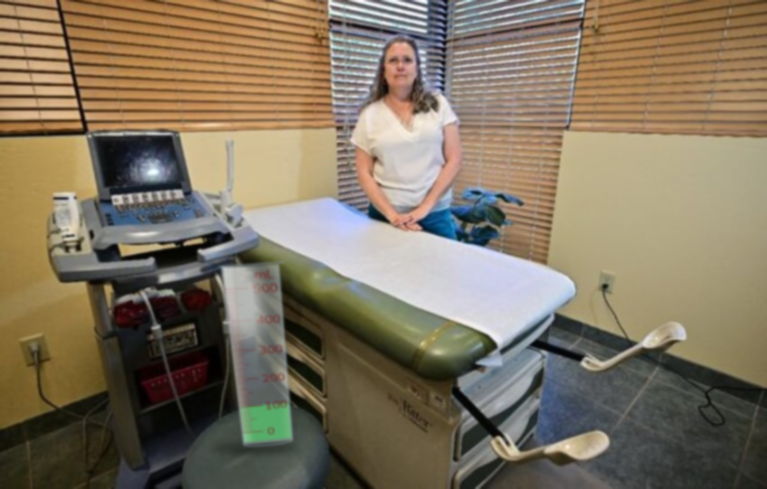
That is mL 100
